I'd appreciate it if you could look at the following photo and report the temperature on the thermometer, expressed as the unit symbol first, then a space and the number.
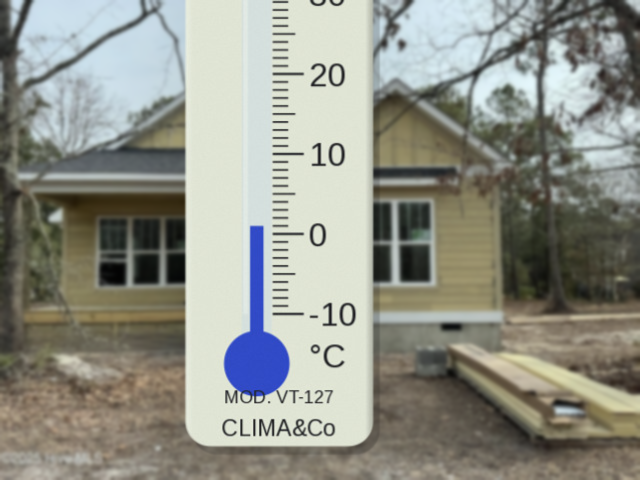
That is °C 1
